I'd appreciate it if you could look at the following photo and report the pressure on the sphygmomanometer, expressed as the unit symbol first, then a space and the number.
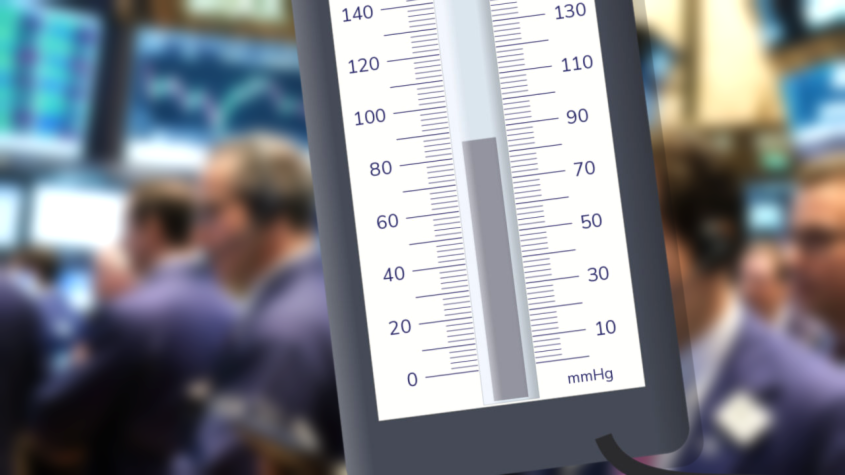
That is mmHg 86
